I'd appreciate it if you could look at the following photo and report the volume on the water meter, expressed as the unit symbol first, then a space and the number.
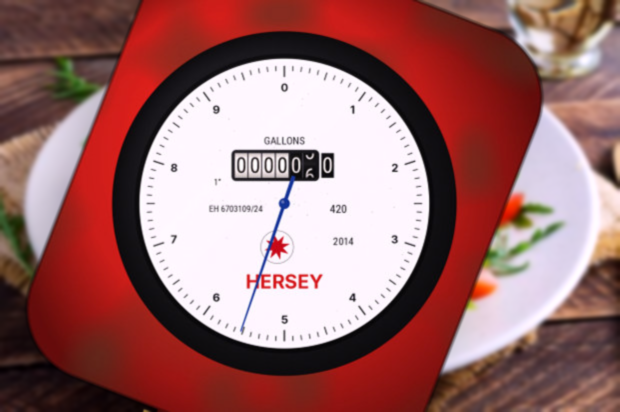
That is gal 55.5
